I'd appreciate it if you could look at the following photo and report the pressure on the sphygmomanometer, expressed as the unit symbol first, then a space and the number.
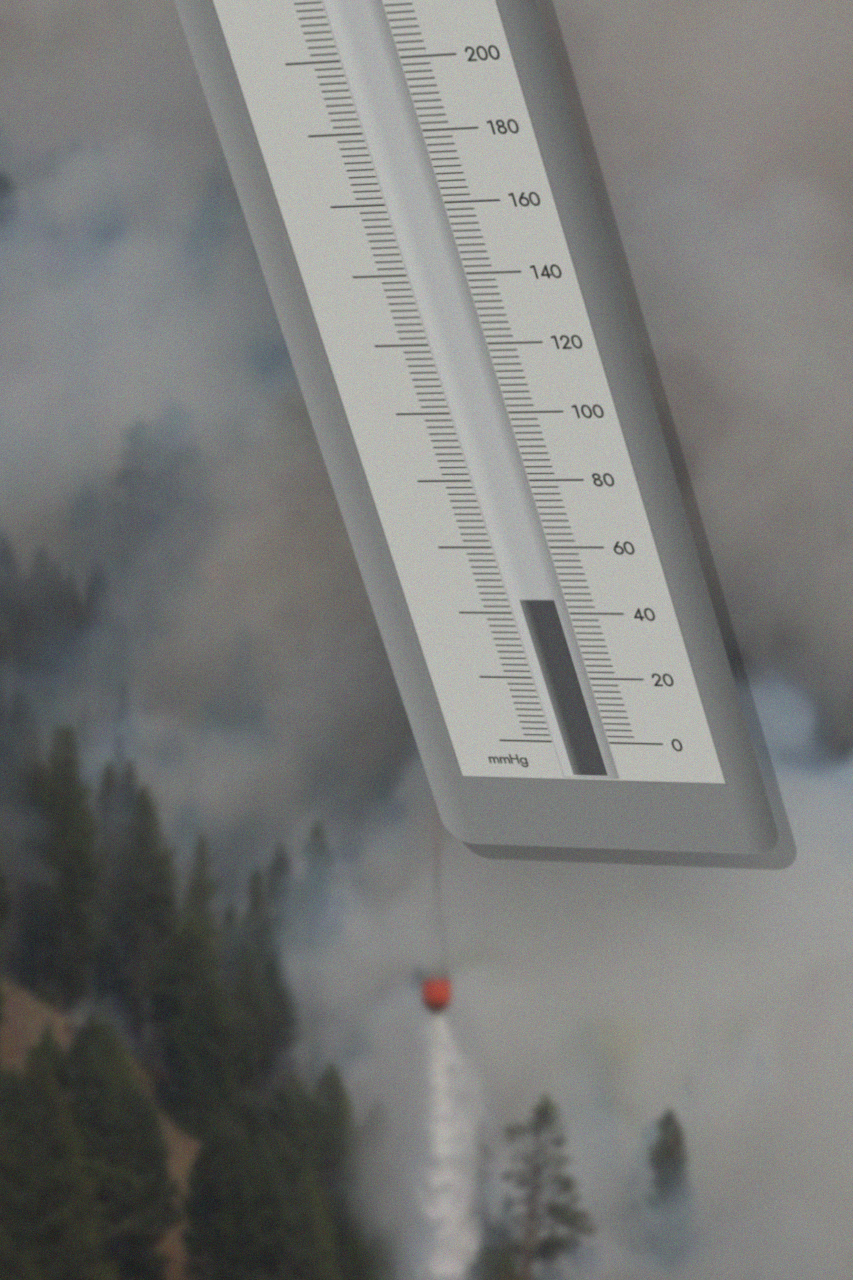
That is mmHg 44
